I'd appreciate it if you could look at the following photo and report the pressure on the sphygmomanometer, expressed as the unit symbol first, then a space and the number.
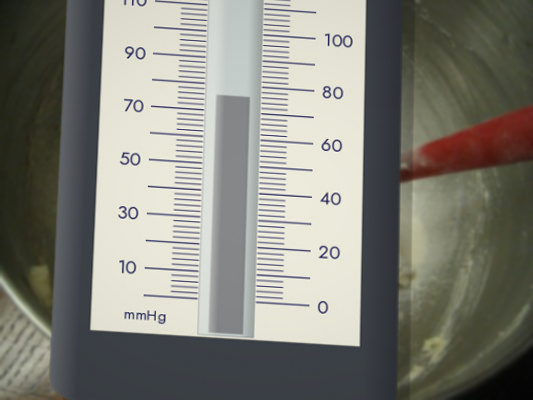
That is mmHg 76
